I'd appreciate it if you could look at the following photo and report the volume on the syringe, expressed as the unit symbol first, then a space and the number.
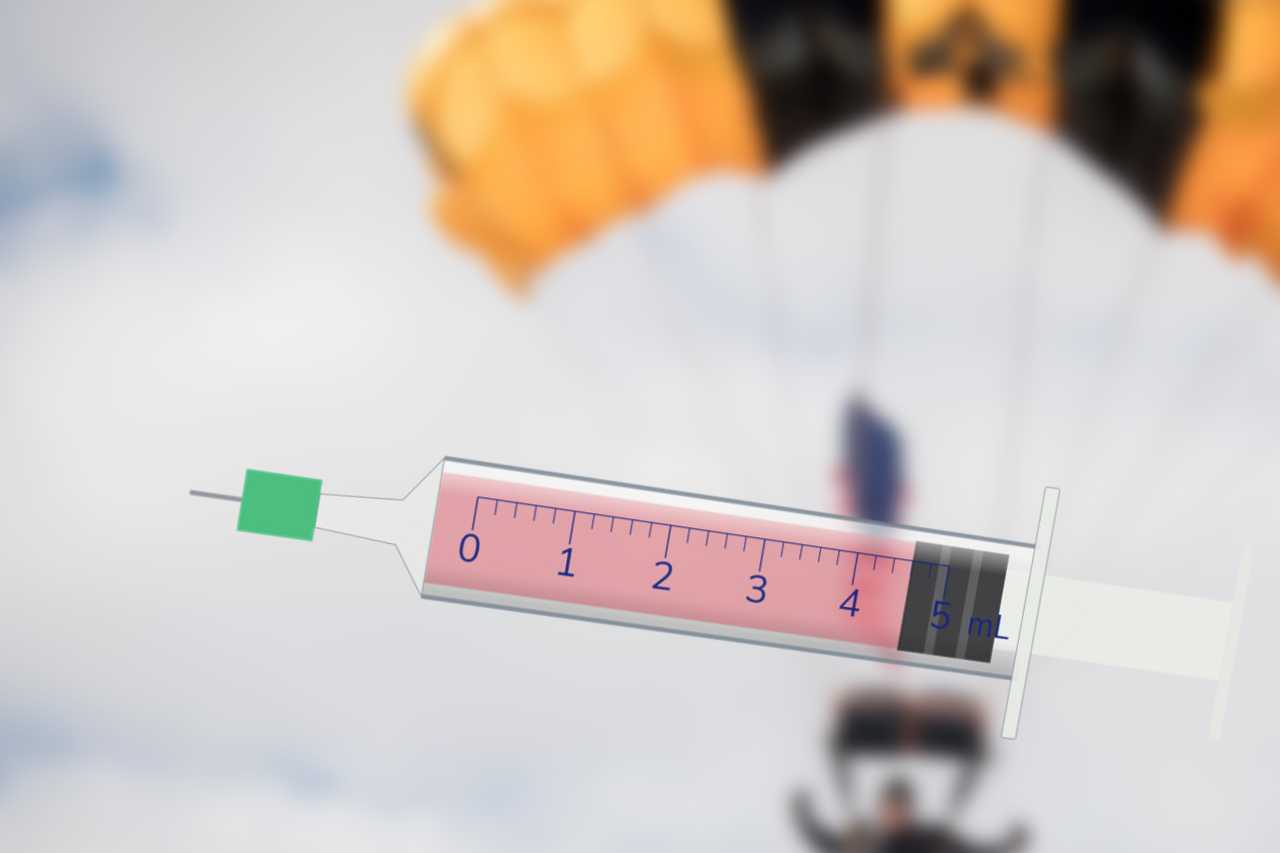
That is mL 4.6
